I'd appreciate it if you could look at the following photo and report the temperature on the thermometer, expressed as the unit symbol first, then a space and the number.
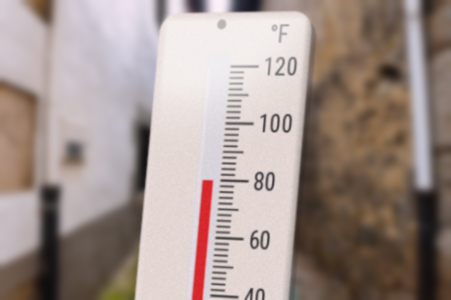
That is °F 80
